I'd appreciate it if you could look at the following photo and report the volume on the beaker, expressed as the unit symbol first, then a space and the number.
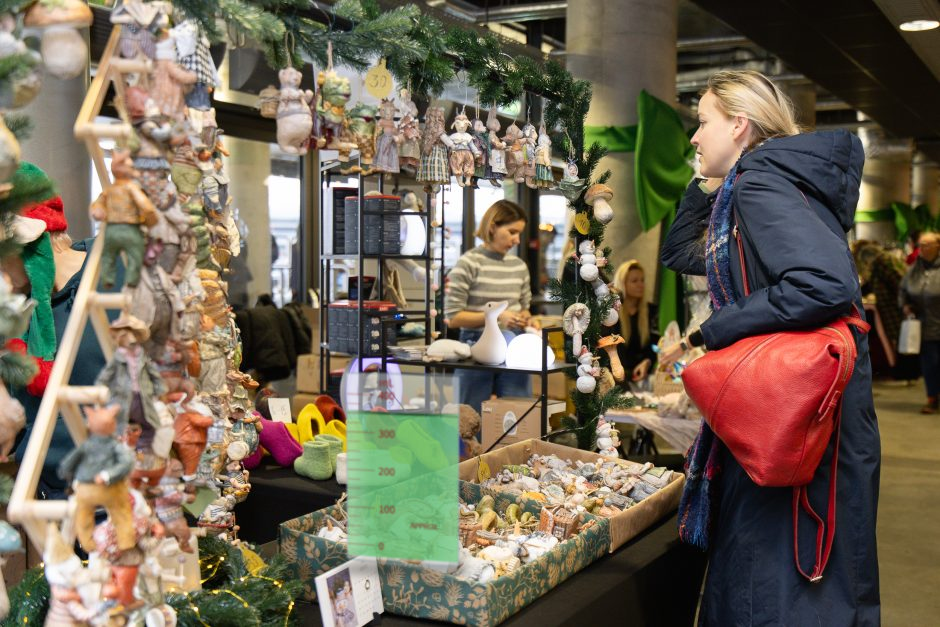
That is mL 350
